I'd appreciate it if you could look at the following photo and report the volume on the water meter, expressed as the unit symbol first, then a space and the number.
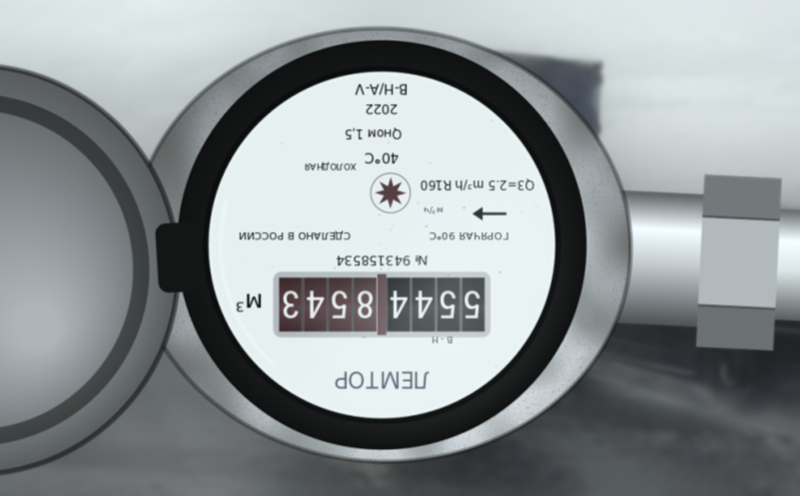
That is m³ 5544.8543
